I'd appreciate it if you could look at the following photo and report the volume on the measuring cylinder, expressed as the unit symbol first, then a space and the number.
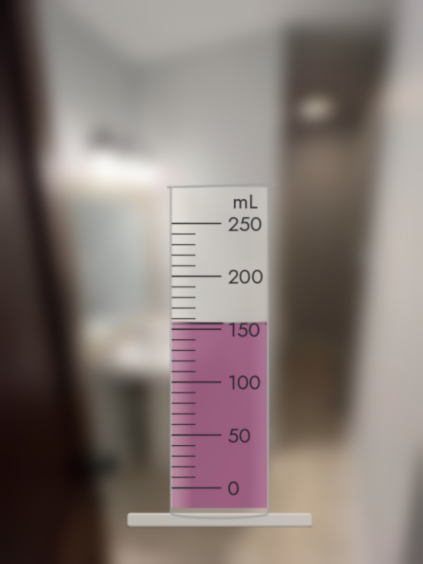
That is mL 155
